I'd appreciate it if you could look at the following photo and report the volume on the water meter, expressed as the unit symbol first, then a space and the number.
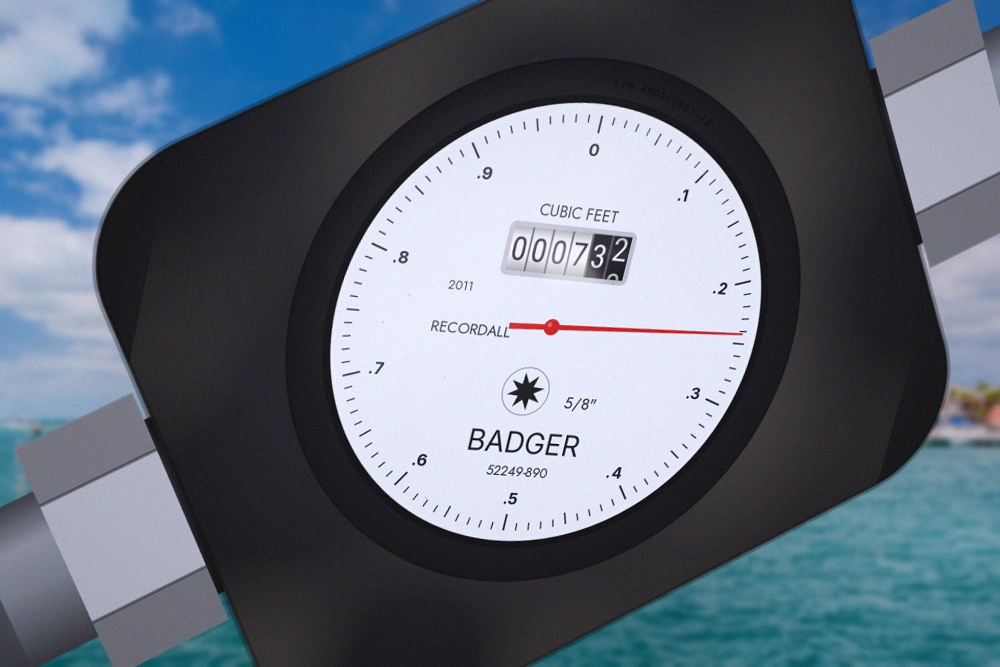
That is ft³ 732.24
